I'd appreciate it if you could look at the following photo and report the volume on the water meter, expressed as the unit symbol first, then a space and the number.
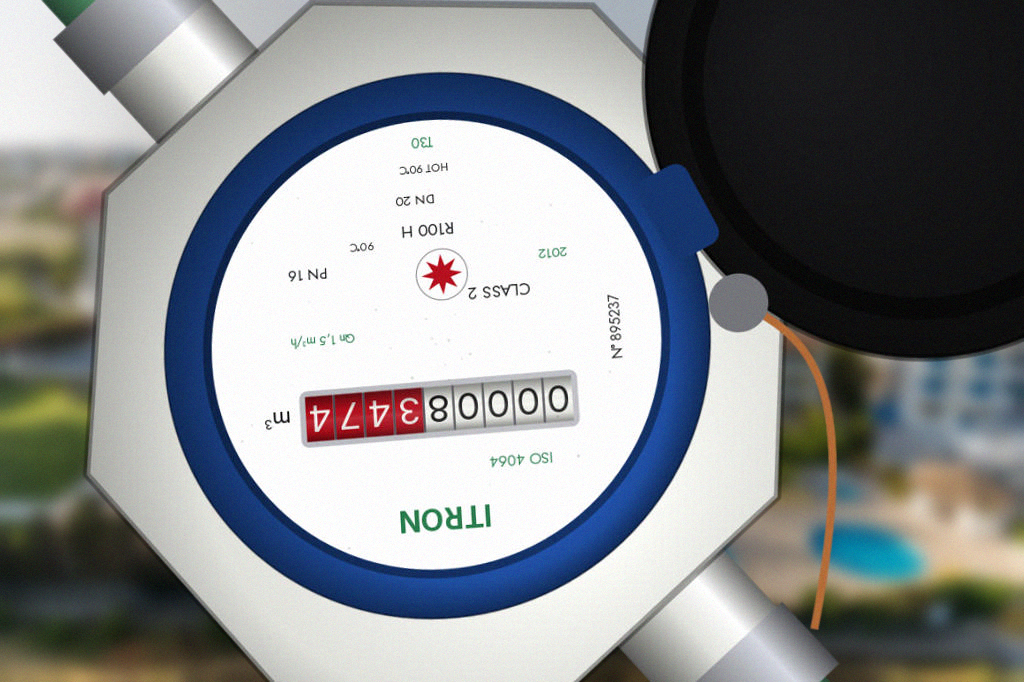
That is m³ 8.3474
